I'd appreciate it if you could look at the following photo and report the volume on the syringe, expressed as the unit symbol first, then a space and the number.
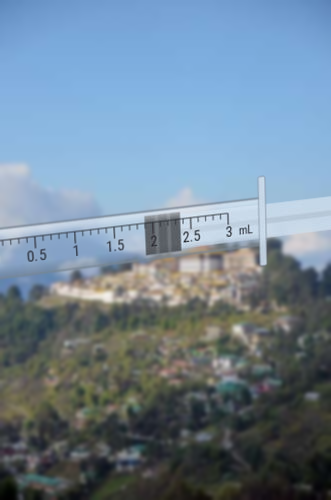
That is mL 1.9
